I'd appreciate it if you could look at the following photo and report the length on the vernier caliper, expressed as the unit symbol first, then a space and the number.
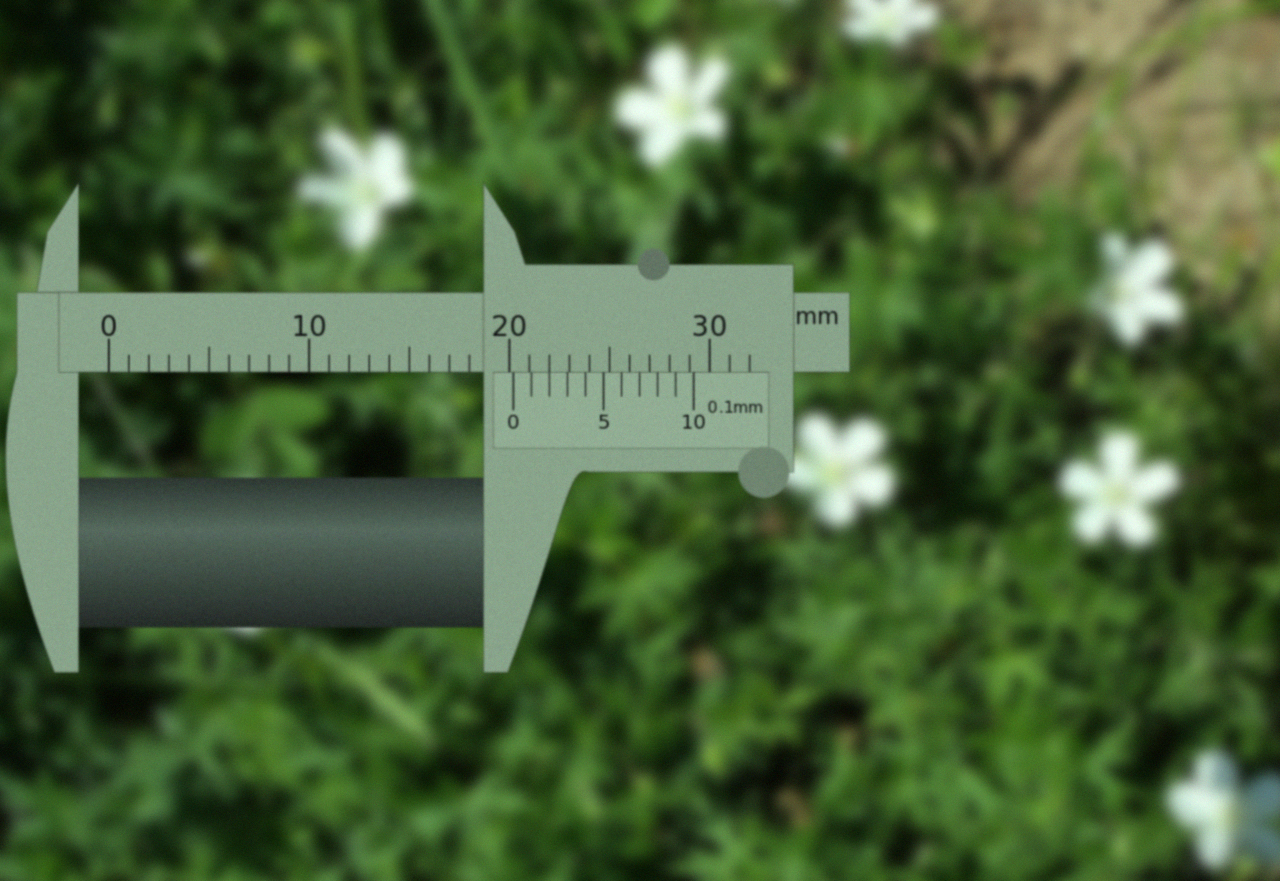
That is mm 20.2
